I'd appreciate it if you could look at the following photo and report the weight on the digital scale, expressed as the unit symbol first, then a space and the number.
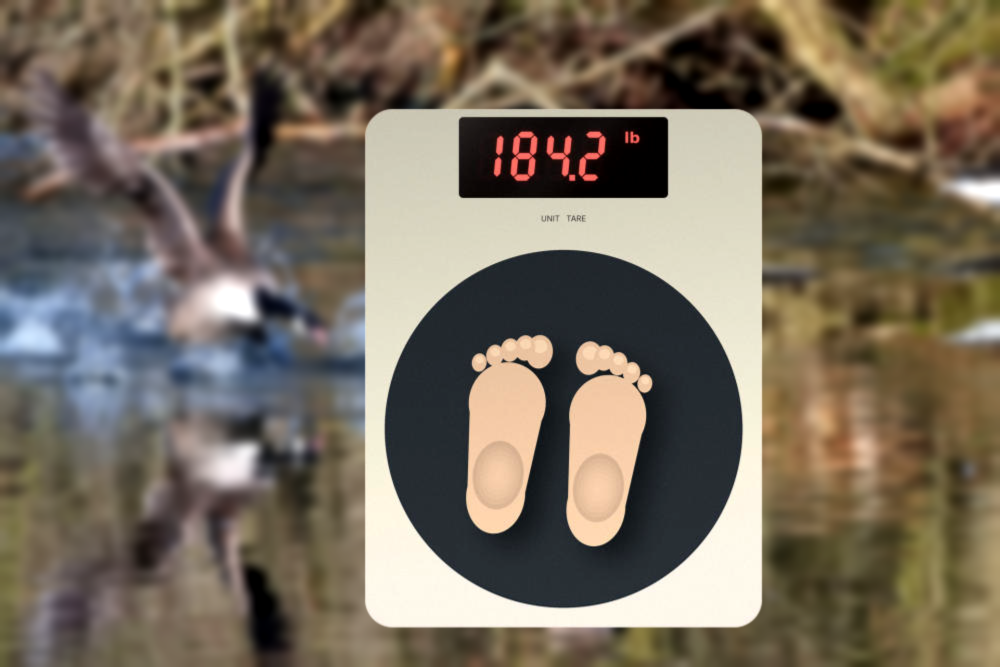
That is lb 184.2
